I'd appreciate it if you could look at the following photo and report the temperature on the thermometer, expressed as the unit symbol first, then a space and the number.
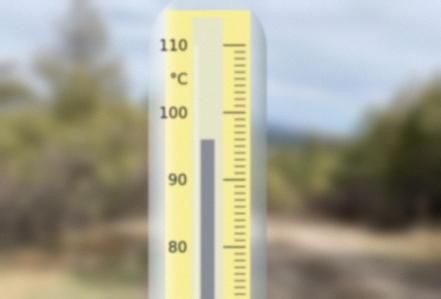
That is °C 96
